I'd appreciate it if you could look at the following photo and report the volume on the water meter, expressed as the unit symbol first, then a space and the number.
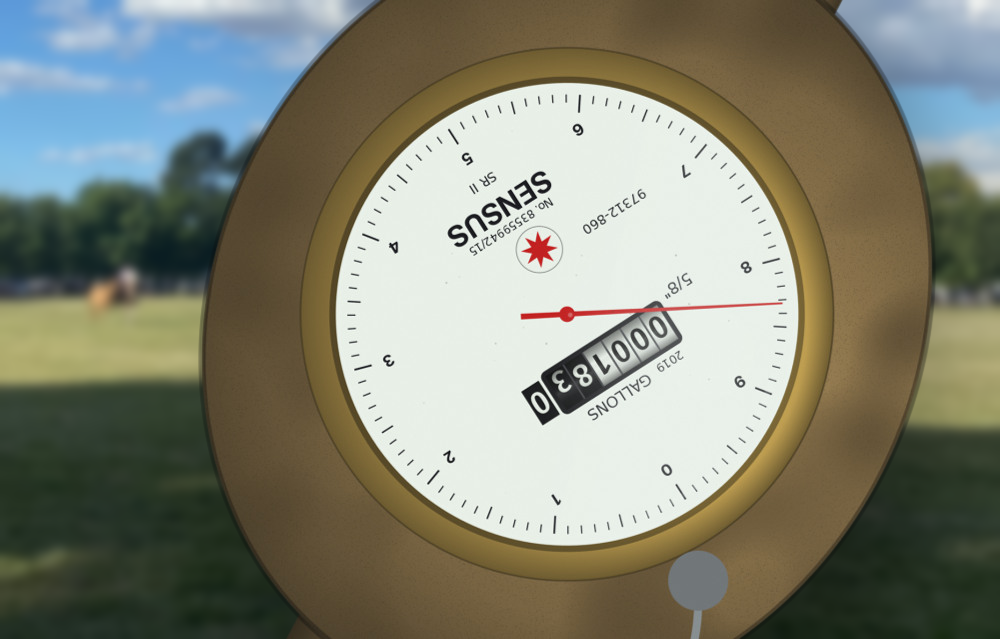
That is gal 1828.3
